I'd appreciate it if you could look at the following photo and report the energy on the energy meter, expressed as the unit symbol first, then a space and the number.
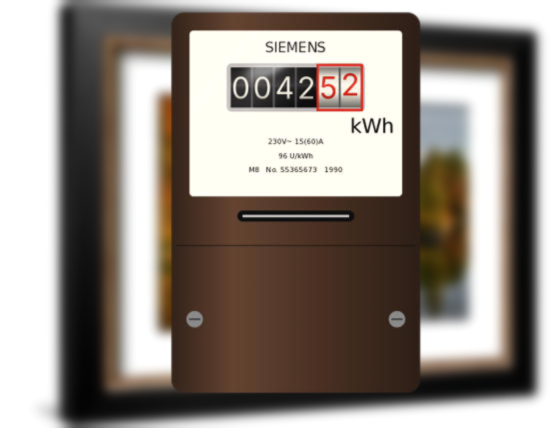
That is kWh 42.52
